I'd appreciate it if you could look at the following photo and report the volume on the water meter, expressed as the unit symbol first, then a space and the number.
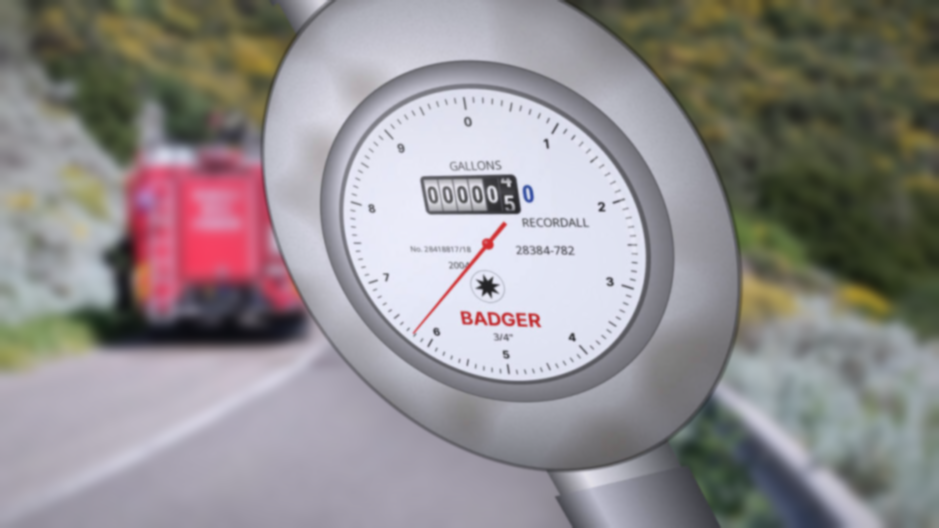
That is gal 46.2
